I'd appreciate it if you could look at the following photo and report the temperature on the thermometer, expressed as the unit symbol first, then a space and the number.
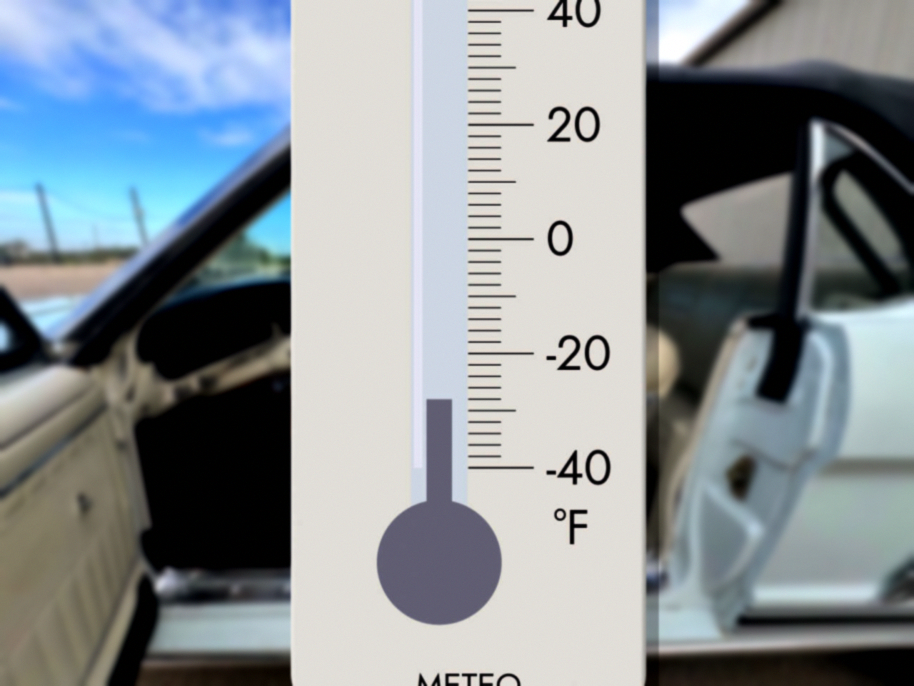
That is °F -28
